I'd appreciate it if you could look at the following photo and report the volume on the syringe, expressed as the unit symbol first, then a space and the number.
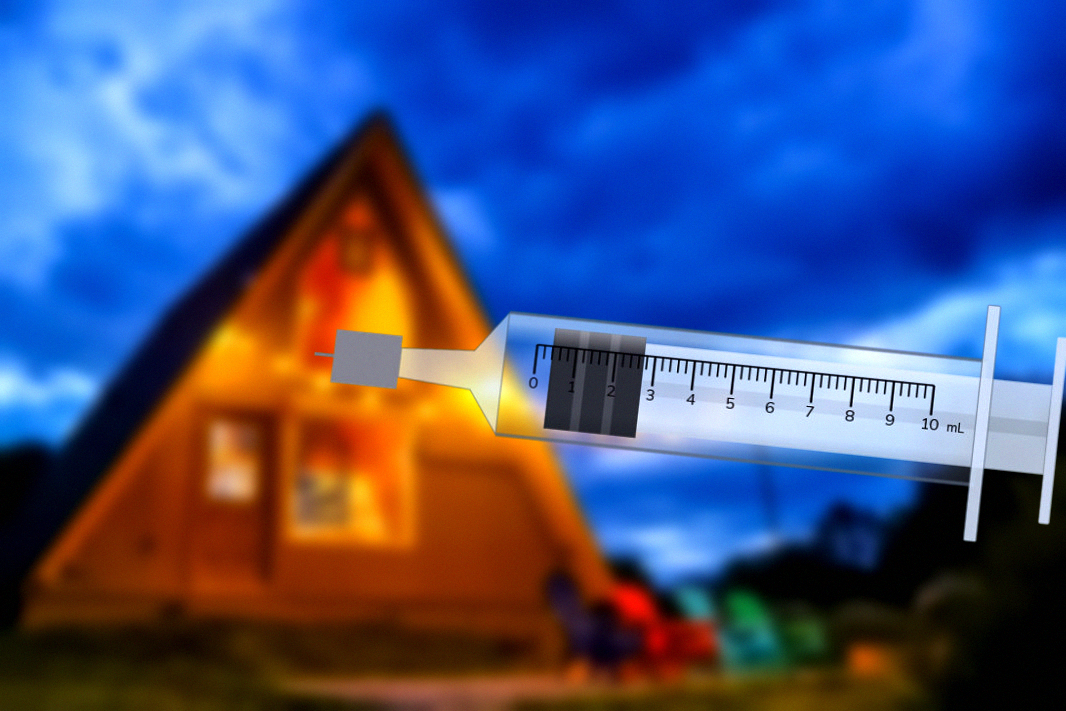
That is mL 0.4
